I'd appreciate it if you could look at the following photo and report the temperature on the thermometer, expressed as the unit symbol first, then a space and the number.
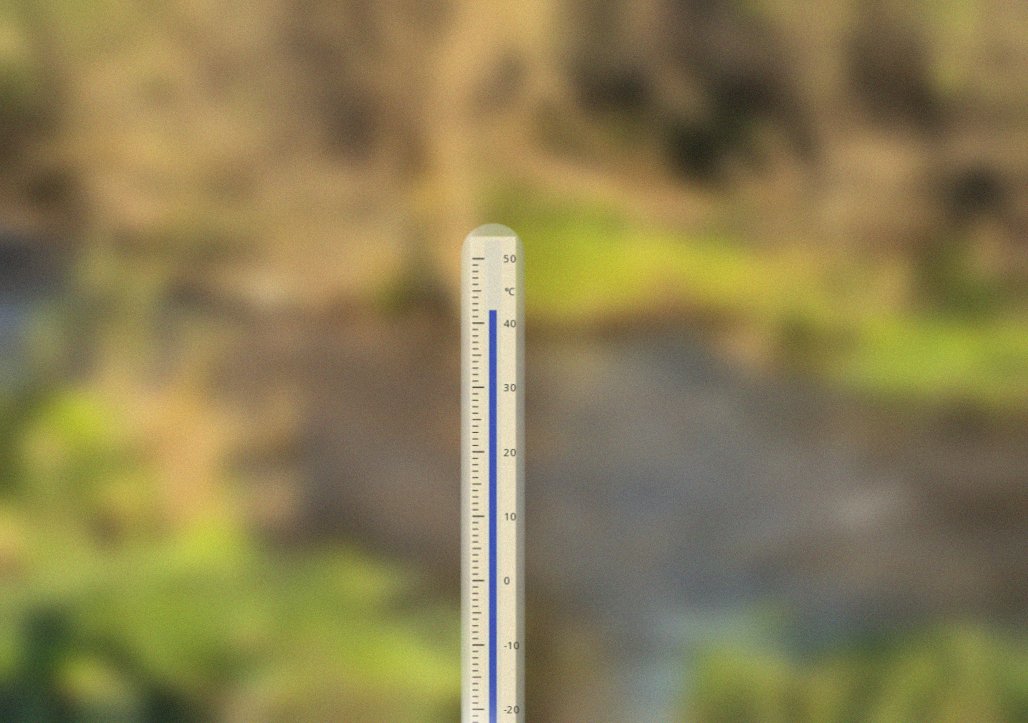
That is °C 42
